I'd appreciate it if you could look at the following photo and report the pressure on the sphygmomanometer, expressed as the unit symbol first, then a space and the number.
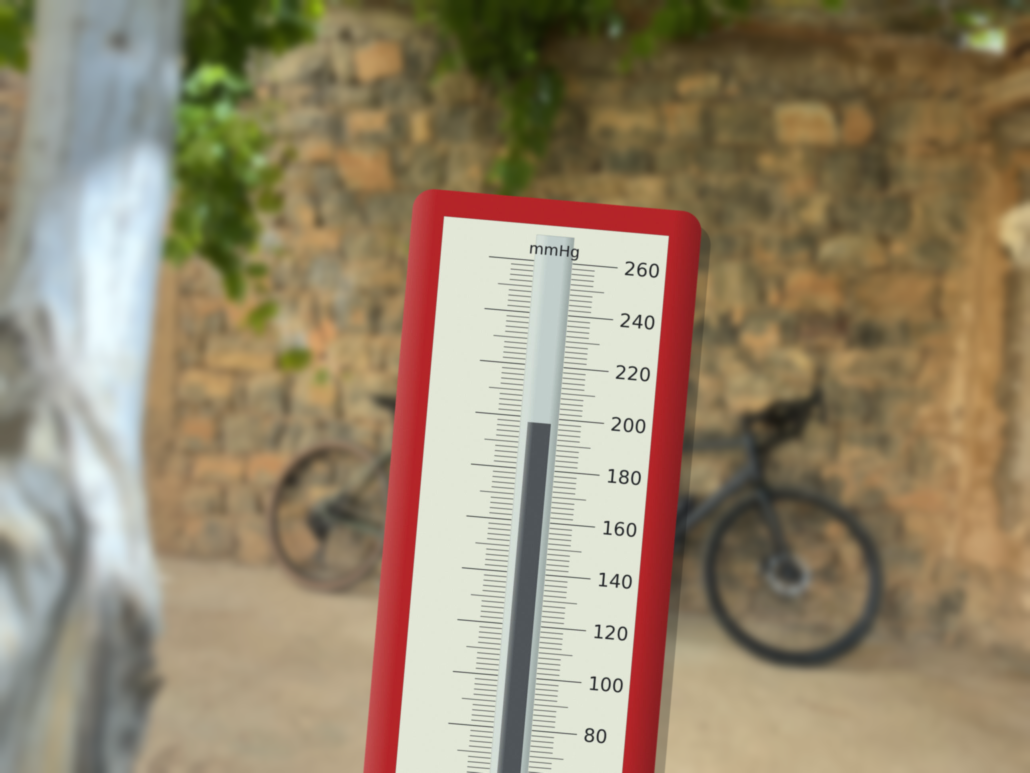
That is mmHg 198
